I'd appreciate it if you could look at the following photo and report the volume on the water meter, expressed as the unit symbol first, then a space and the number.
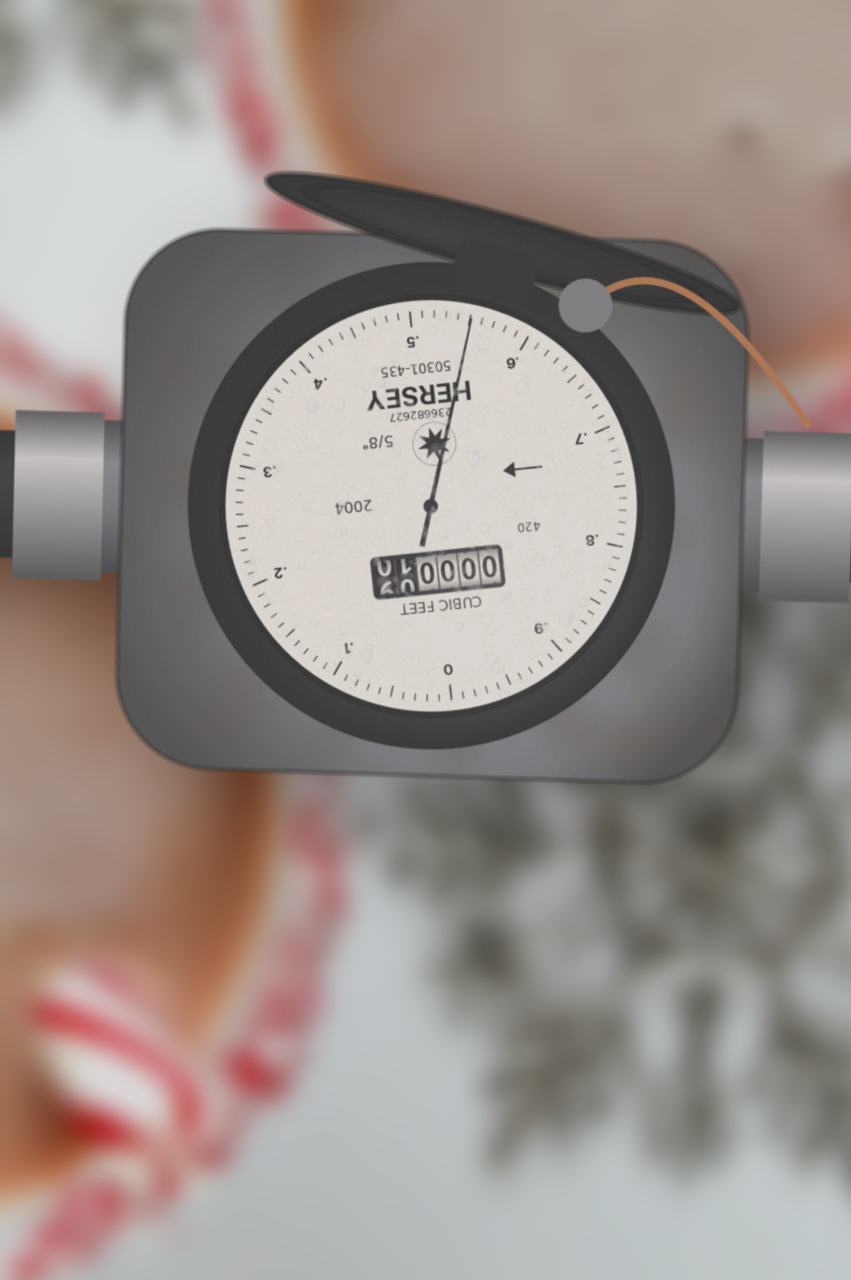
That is ft³ 9.55
